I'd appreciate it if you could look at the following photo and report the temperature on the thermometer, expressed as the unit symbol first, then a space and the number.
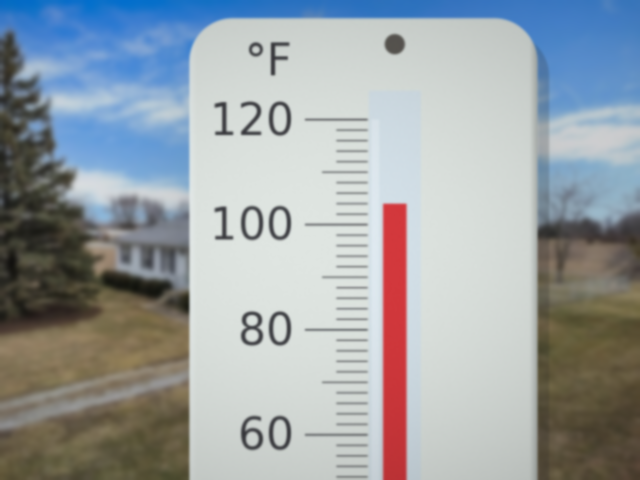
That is °F 104
